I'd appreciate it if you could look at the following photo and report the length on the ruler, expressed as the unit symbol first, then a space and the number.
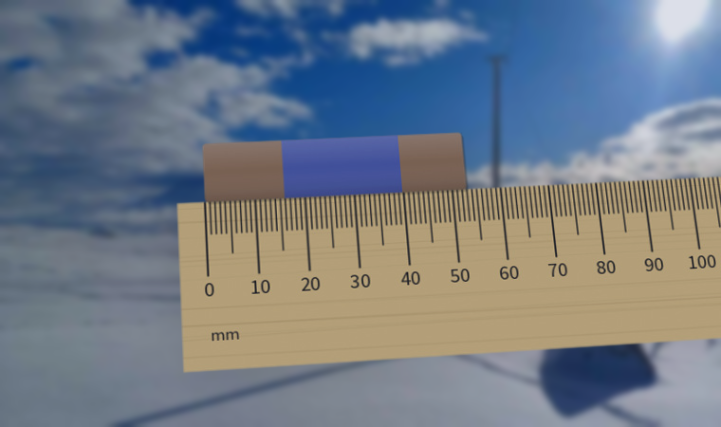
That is mm 53
